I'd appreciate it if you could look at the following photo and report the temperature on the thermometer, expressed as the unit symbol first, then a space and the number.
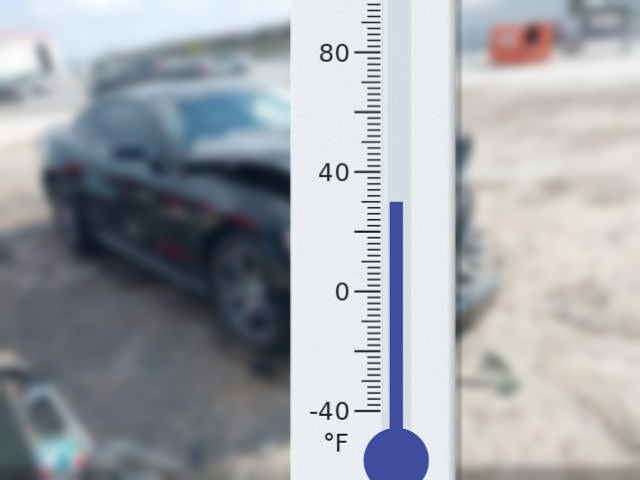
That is °F 30
